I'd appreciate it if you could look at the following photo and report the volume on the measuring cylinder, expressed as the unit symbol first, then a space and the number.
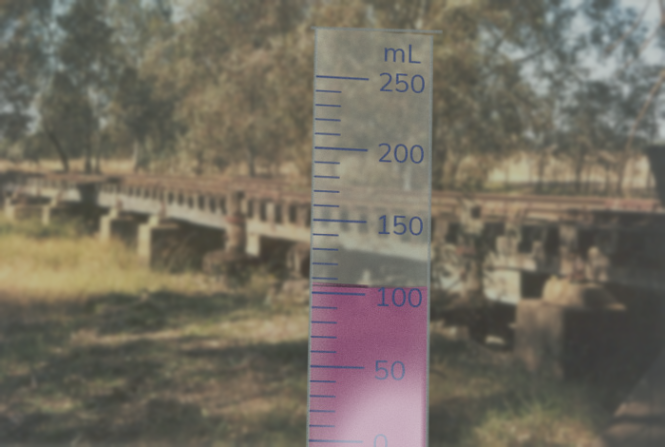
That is mL 105
